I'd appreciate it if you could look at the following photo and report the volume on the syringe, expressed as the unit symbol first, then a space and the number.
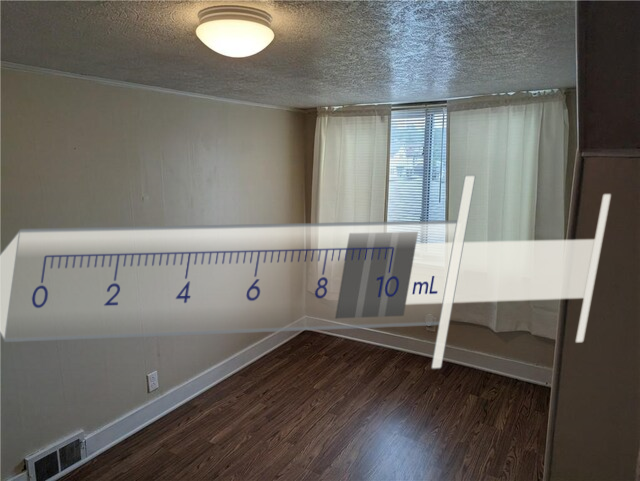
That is mL 8.6
